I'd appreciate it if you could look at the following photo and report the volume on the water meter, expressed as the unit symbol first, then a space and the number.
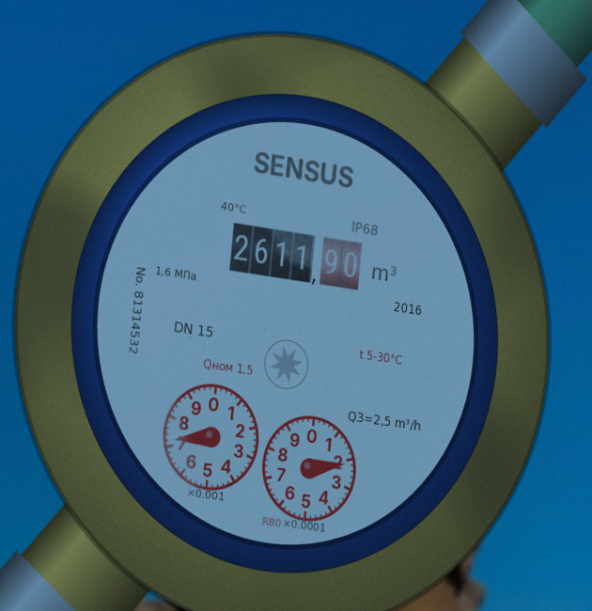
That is m³ 2611.9072
